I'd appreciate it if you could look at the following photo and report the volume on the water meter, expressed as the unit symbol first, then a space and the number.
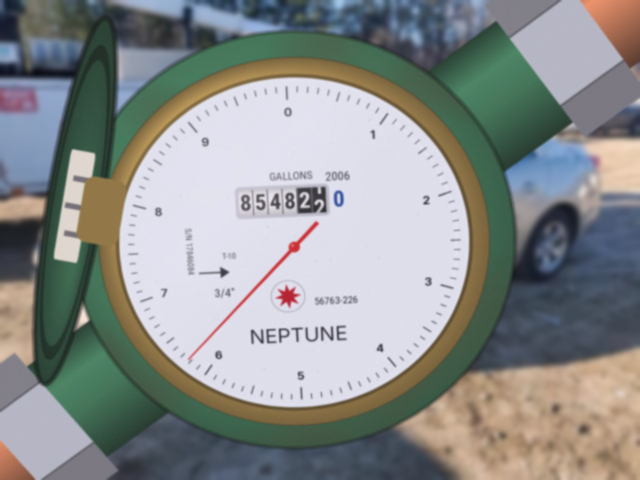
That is gal 8548216.2
